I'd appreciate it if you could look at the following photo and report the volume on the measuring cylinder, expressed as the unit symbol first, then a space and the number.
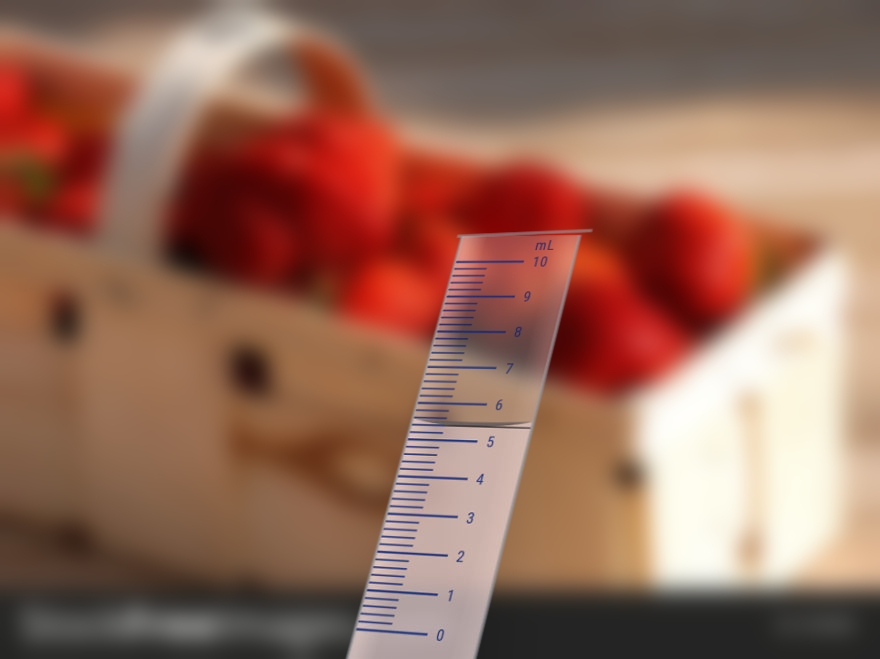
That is mL 5.4
